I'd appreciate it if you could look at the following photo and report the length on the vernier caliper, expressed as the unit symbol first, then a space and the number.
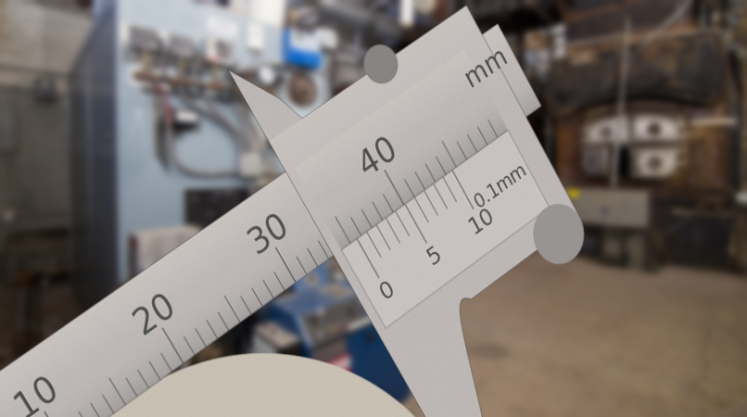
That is mm 35.6
